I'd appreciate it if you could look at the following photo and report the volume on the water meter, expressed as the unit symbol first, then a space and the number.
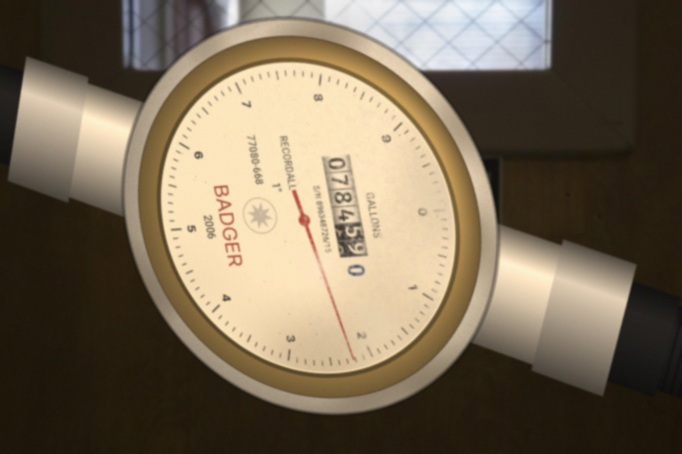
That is gal 784592.2
